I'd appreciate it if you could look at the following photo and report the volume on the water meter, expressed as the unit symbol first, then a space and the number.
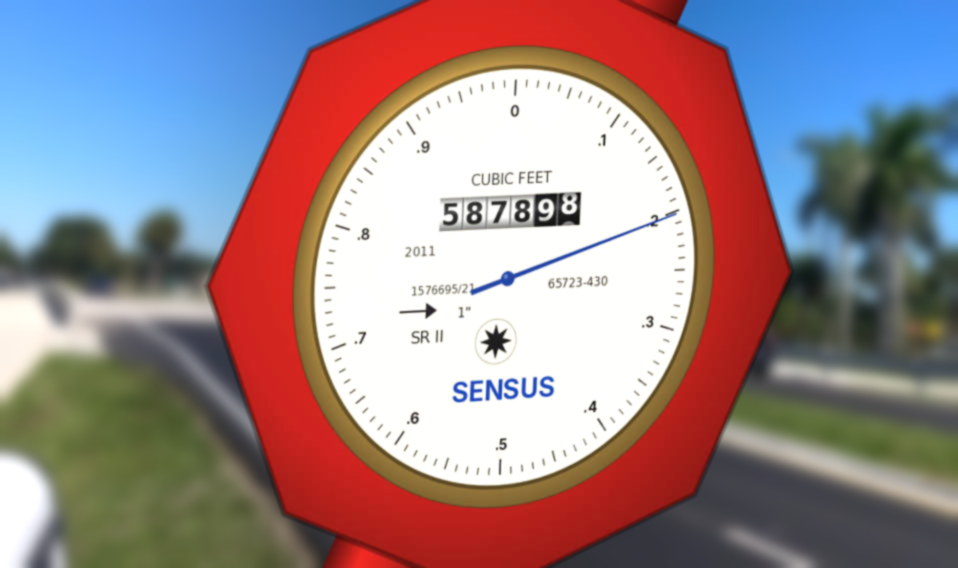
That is ft³ 587898.20
